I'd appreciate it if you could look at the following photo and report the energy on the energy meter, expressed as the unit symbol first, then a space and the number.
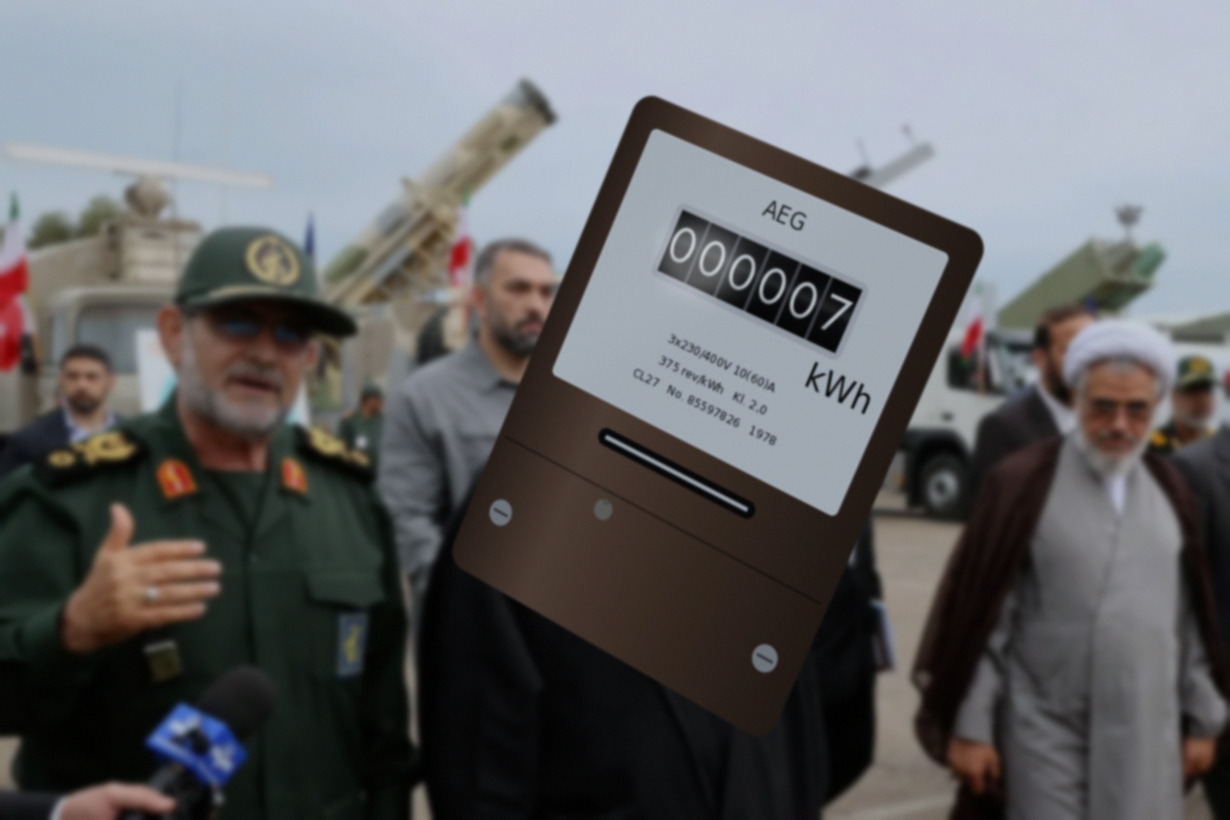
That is kWh 7
